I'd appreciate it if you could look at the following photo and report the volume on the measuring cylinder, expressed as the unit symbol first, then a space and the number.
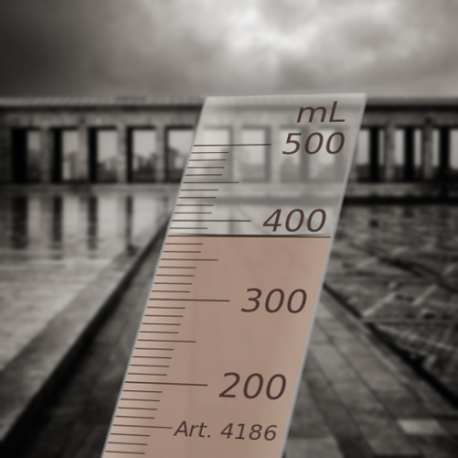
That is mL 380
